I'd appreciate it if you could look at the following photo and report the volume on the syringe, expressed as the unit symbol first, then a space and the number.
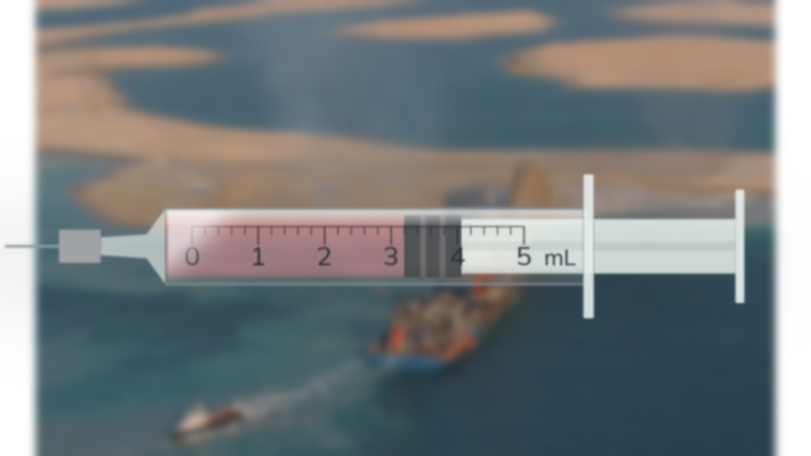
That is mL 3.2
